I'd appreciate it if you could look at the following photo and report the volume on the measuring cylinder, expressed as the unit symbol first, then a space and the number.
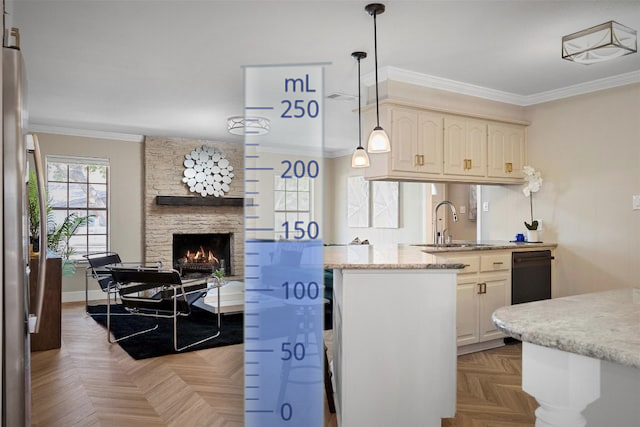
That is mL 140
